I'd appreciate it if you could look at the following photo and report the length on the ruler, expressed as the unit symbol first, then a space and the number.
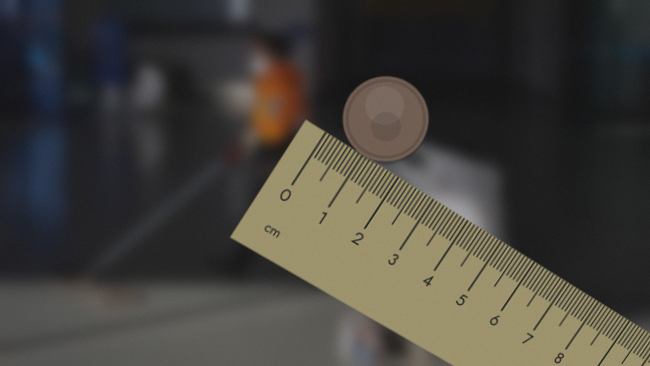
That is cm 2
